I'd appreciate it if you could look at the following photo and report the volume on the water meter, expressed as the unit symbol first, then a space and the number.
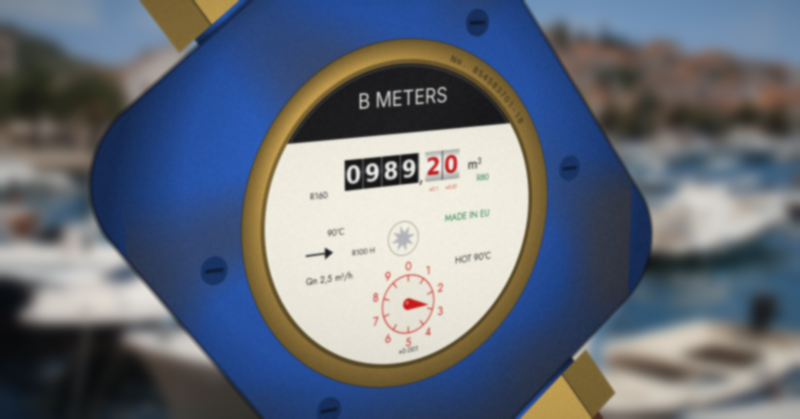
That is m³ 989.202
